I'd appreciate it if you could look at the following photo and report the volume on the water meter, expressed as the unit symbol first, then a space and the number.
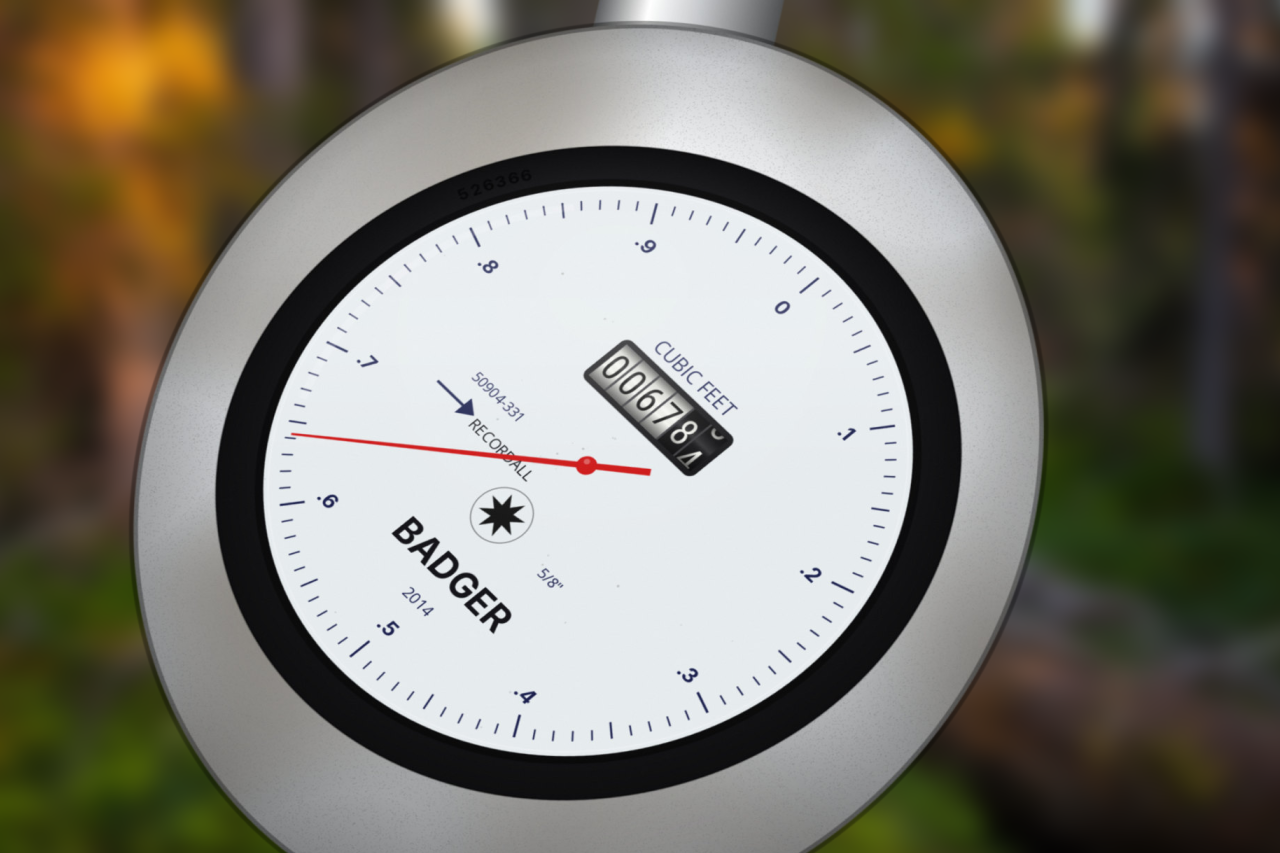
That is ft³ 6783.64
